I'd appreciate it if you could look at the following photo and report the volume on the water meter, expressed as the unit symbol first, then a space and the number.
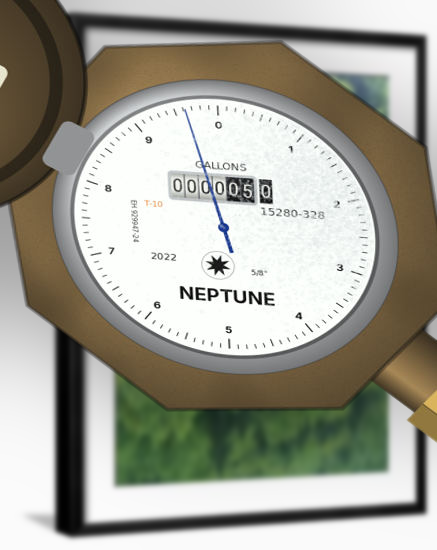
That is gal 49.6
